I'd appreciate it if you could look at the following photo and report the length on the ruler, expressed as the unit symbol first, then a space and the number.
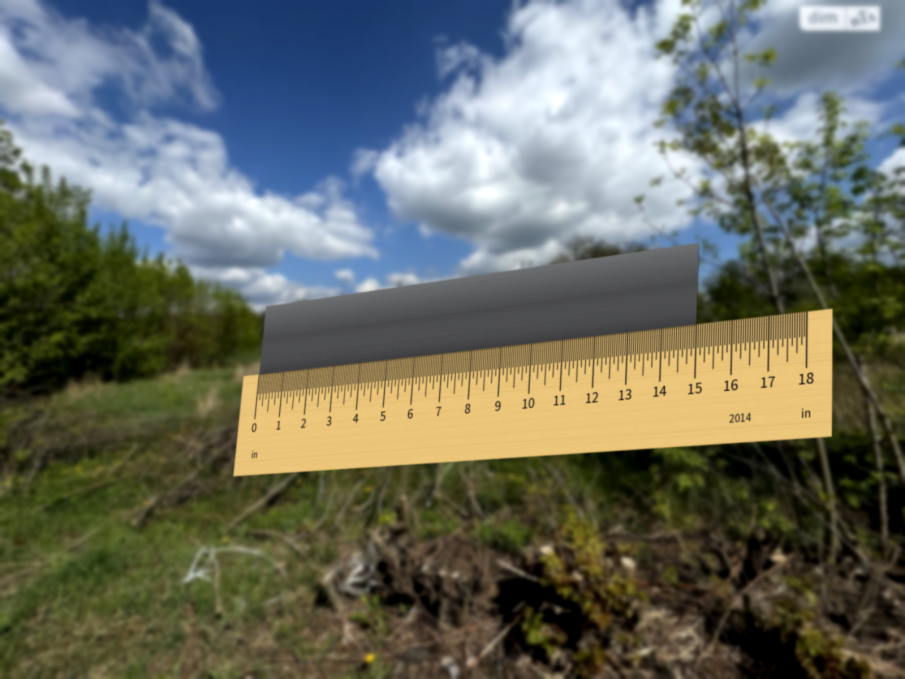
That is in 15
